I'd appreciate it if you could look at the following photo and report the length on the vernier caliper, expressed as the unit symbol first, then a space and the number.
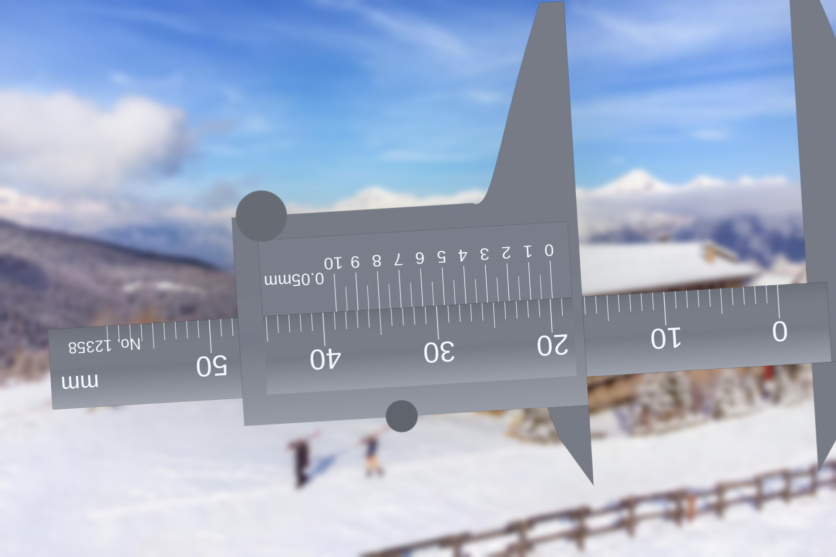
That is mm 19.8
